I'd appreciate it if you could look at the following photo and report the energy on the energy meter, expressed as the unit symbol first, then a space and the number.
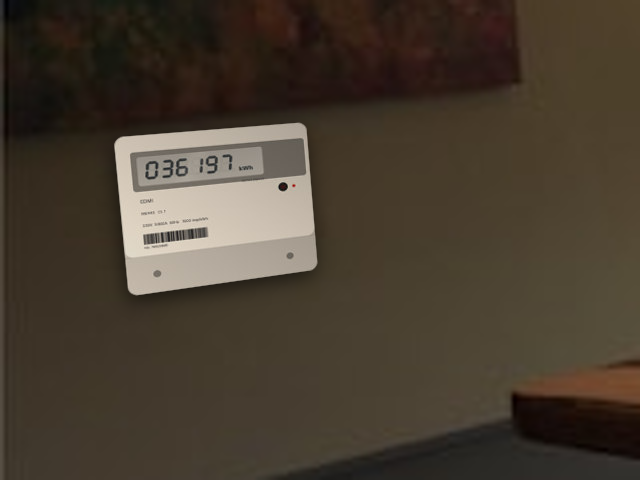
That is kWh 36197
